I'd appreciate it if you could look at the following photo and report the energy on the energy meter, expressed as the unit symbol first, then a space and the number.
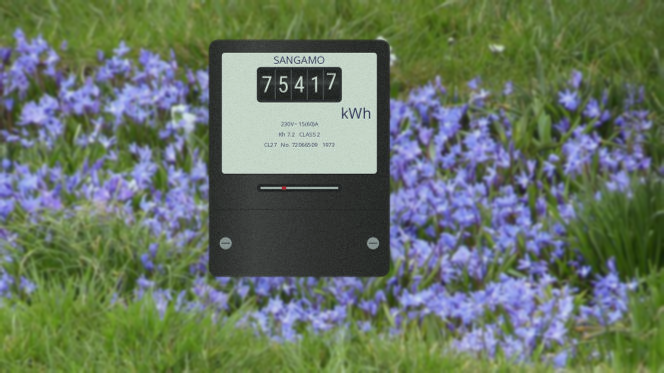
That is kWh 75417
